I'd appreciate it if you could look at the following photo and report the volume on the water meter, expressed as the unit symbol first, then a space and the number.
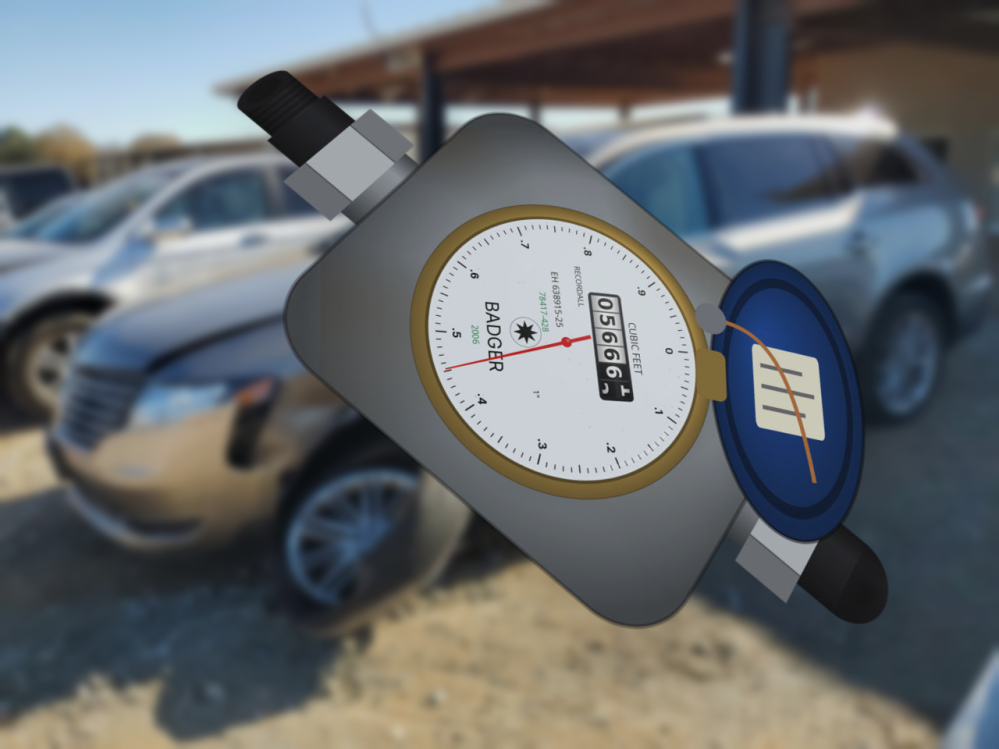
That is ft³ 56661.45
